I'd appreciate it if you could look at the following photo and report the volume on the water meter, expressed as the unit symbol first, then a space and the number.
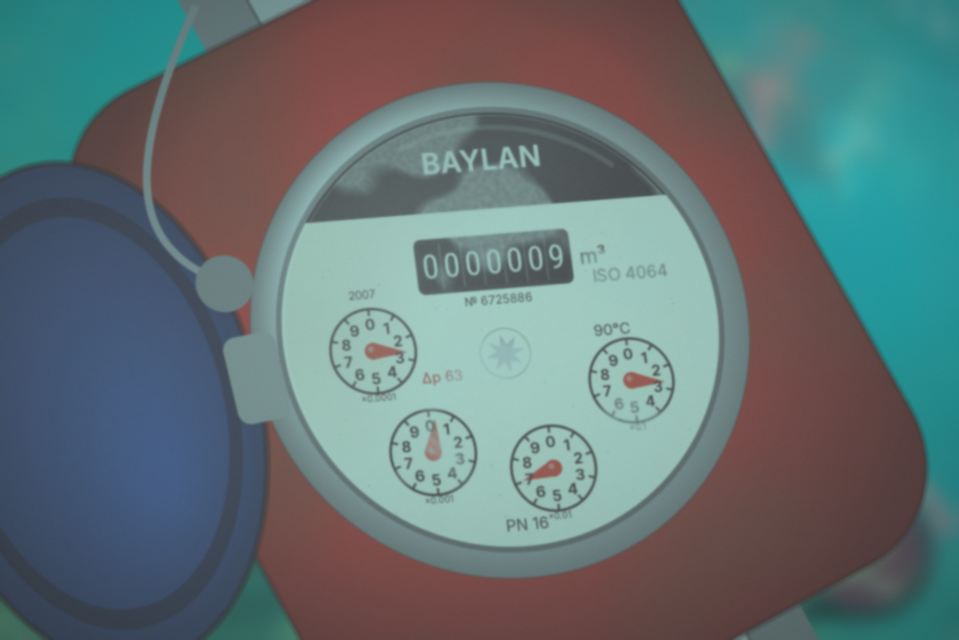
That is m³ 9.2702
